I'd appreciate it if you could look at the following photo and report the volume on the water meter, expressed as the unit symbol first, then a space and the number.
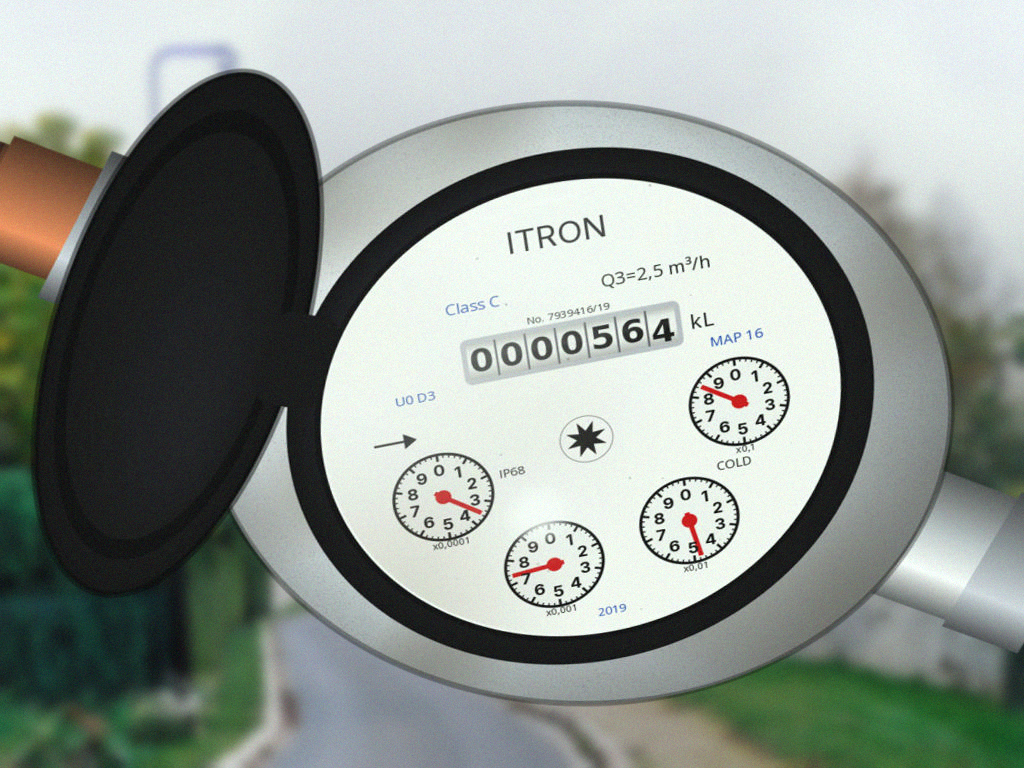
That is kL 563.8473
